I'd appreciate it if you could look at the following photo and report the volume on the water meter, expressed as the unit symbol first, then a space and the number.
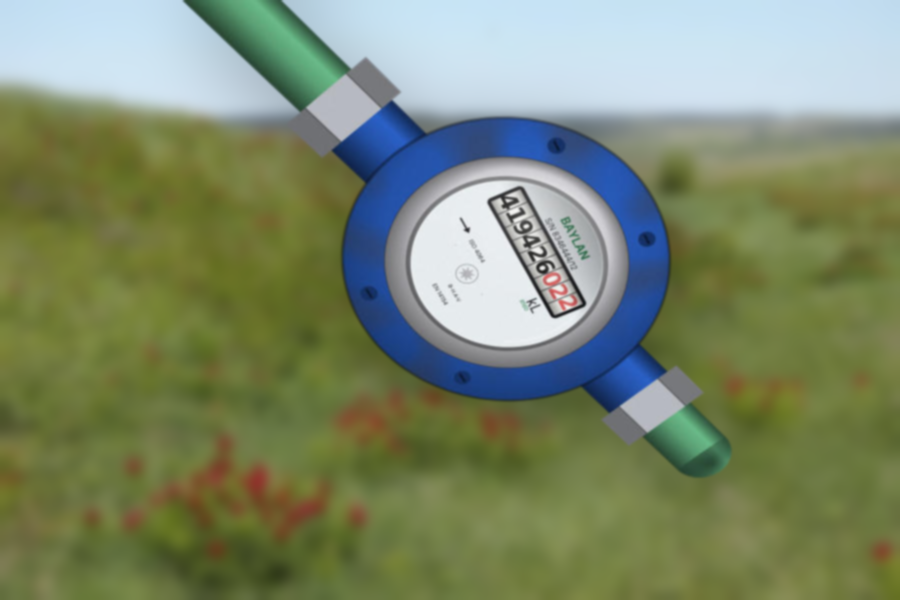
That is kL 419426.022
